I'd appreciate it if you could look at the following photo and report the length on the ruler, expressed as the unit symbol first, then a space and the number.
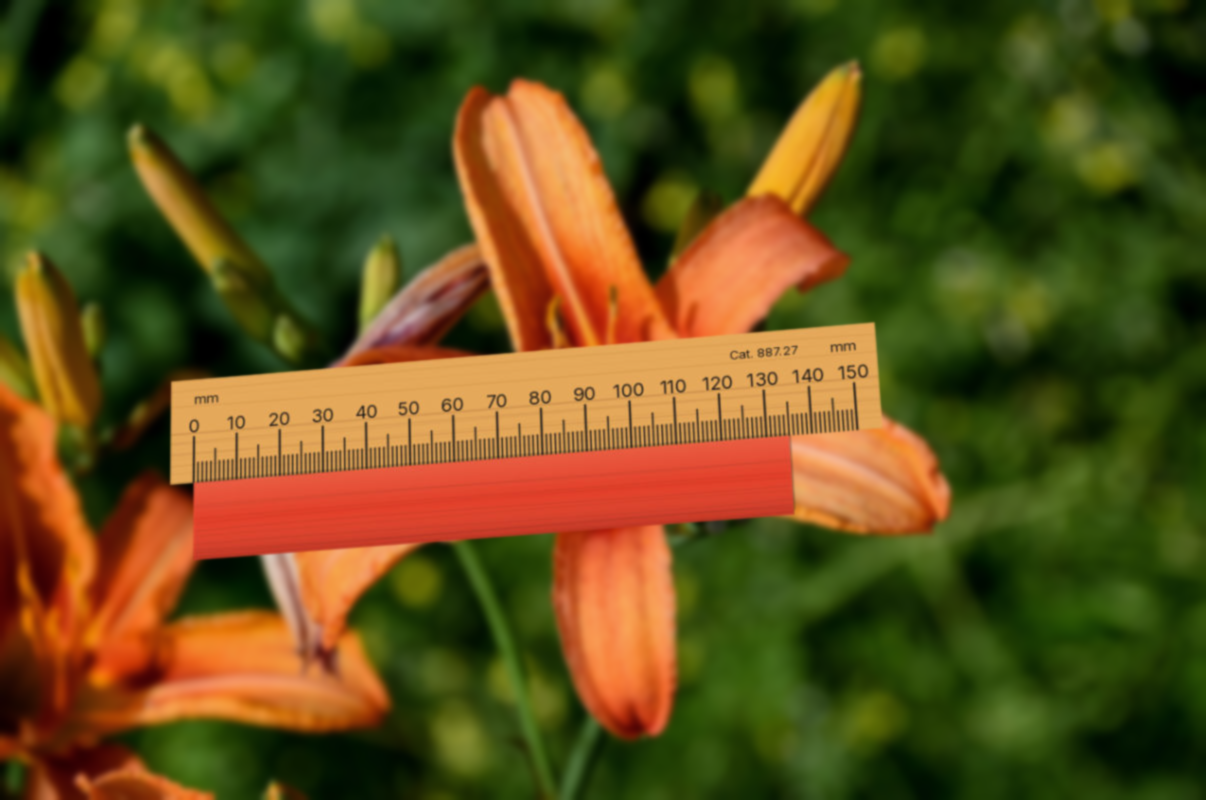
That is mm 135
